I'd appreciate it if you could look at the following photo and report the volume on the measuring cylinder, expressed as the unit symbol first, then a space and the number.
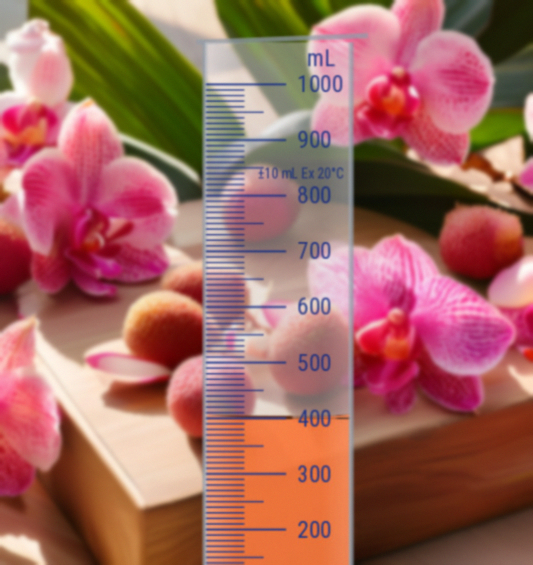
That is mL 400
